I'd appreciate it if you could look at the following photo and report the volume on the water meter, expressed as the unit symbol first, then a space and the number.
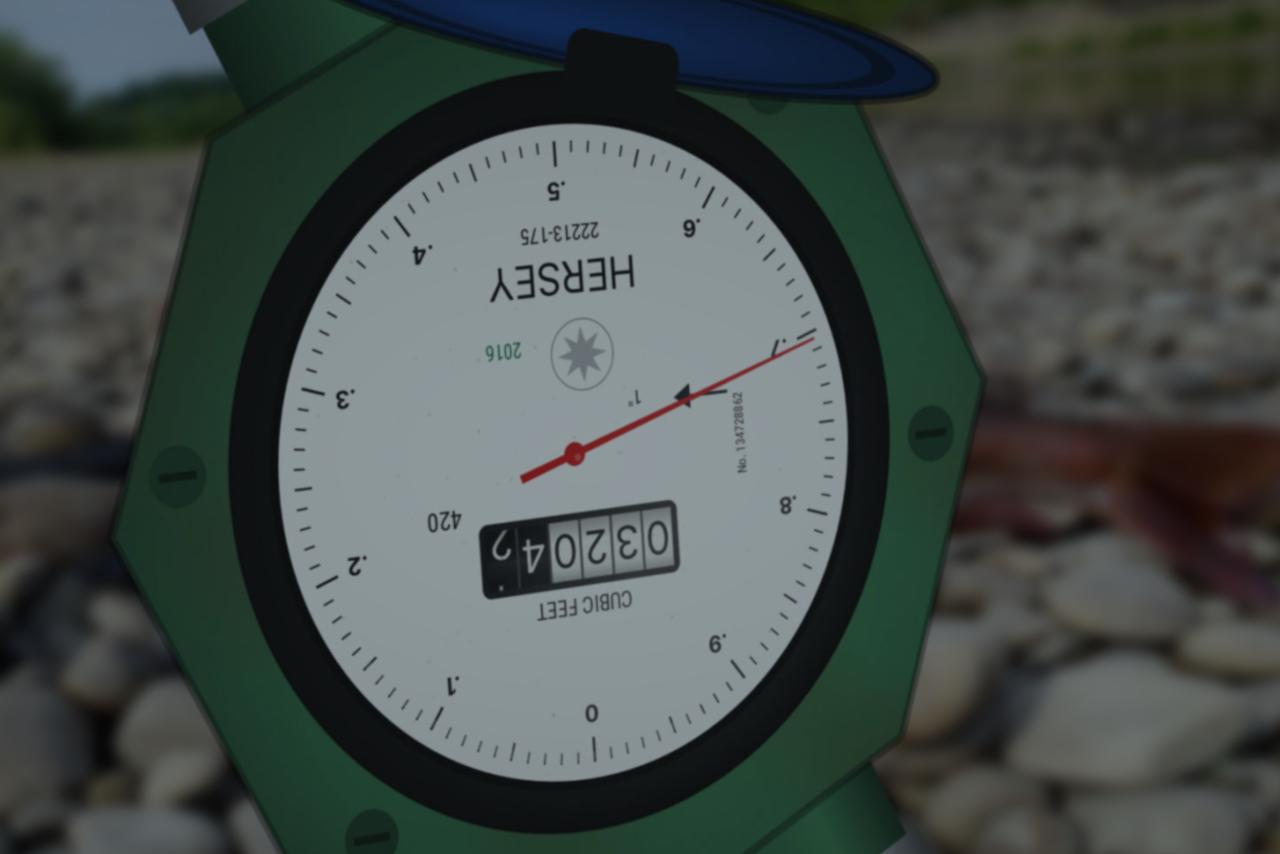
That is ft³ 32041.70
